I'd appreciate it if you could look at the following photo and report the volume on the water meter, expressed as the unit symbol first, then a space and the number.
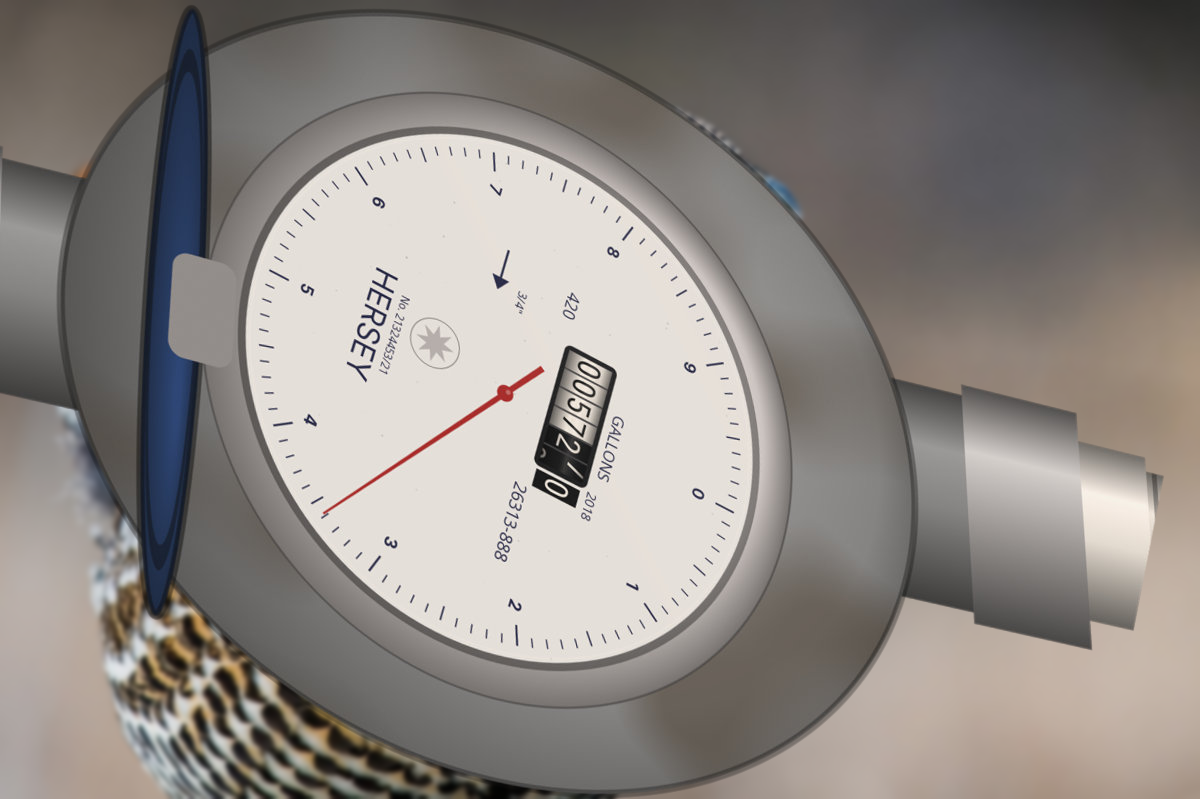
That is gal 57273.4
